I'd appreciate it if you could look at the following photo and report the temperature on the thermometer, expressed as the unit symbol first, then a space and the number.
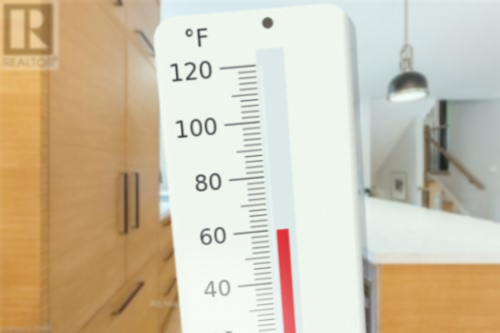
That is °F 60
